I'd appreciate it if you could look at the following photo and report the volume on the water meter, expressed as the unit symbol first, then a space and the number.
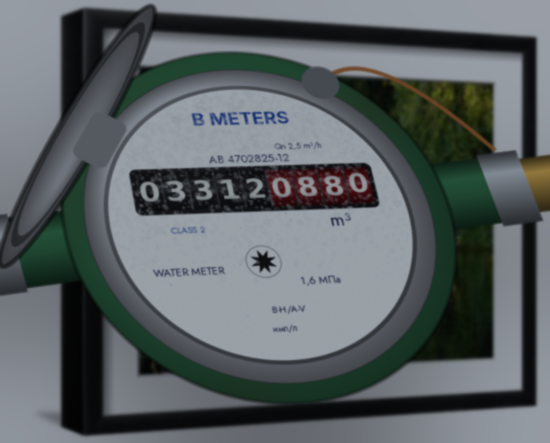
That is m³ 3312.0880
